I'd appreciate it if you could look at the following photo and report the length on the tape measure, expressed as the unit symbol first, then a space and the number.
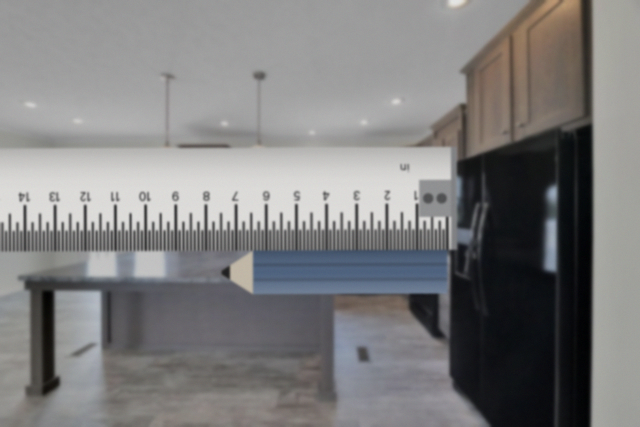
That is in 7.5
